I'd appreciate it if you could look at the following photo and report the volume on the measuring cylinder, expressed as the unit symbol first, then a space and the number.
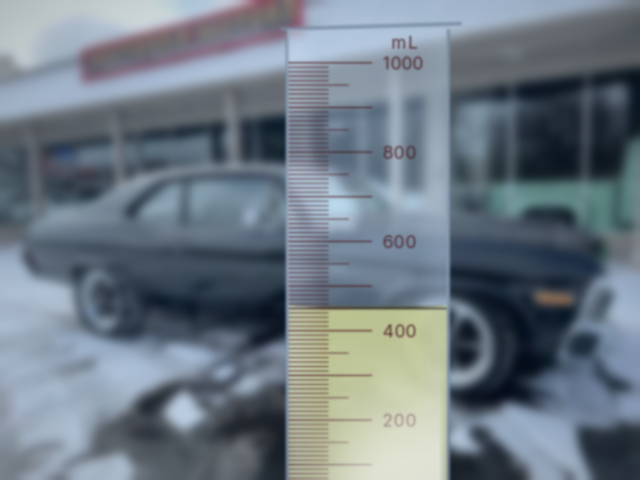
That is mL 450
